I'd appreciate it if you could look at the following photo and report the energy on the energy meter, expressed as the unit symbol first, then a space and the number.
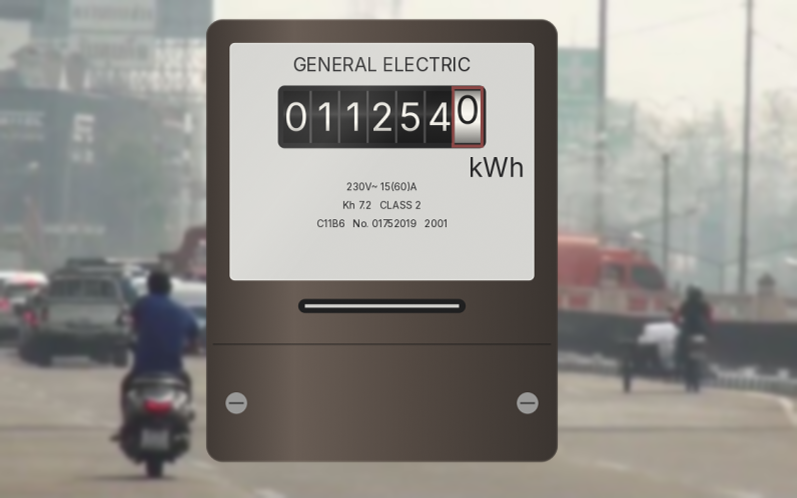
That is kWh 11254.0
